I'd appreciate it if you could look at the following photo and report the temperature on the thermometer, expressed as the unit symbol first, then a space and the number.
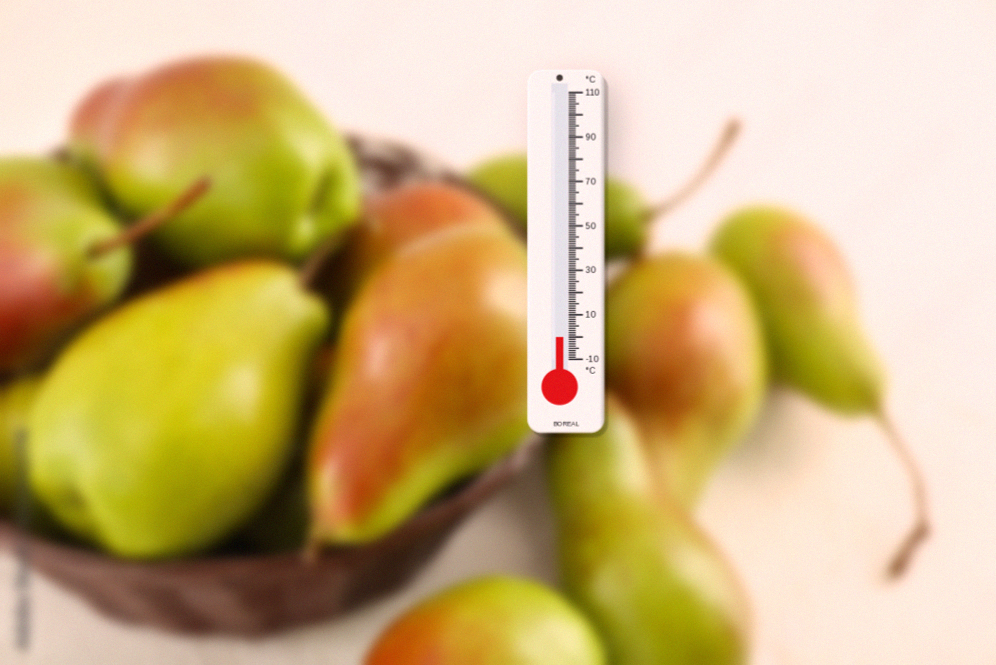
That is °C 0
